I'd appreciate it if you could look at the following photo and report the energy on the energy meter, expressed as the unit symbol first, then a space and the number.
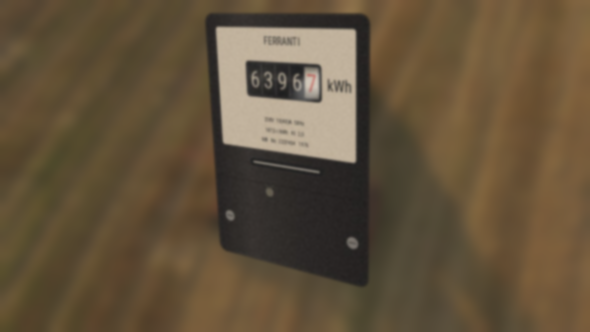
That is kWh 6396.7
